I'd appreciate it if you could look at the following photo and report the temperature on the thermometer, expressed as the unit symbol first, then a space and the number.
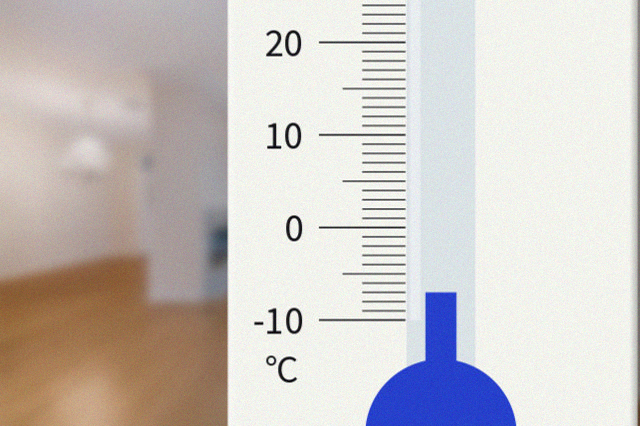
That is °C -7
